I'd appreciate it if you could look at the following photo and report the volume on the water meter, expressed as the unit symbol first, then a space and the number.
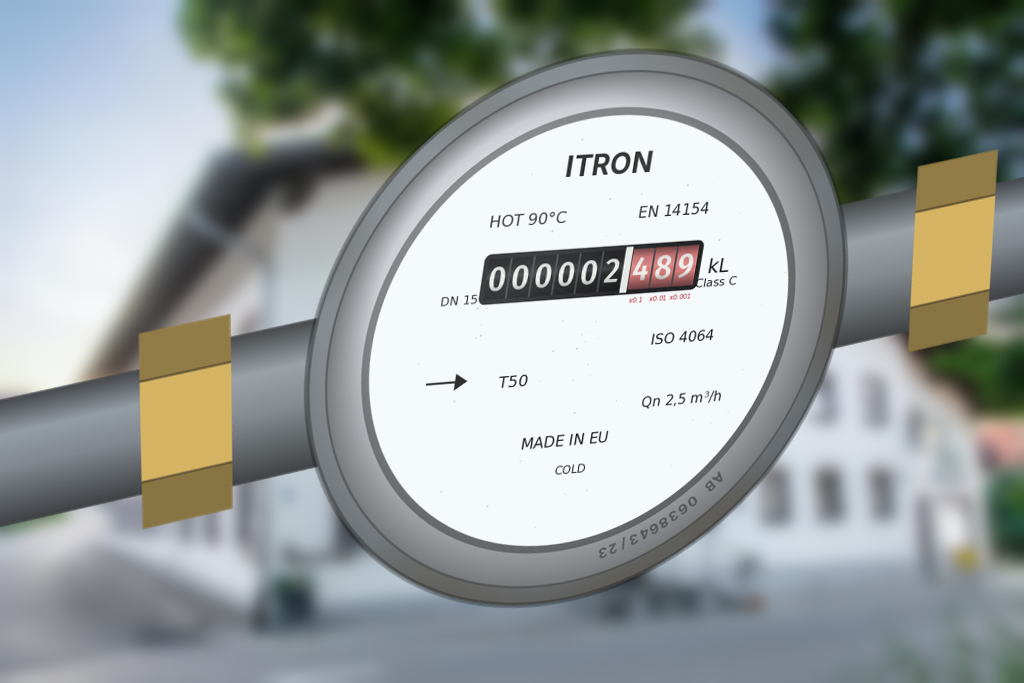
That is kL 2.489
